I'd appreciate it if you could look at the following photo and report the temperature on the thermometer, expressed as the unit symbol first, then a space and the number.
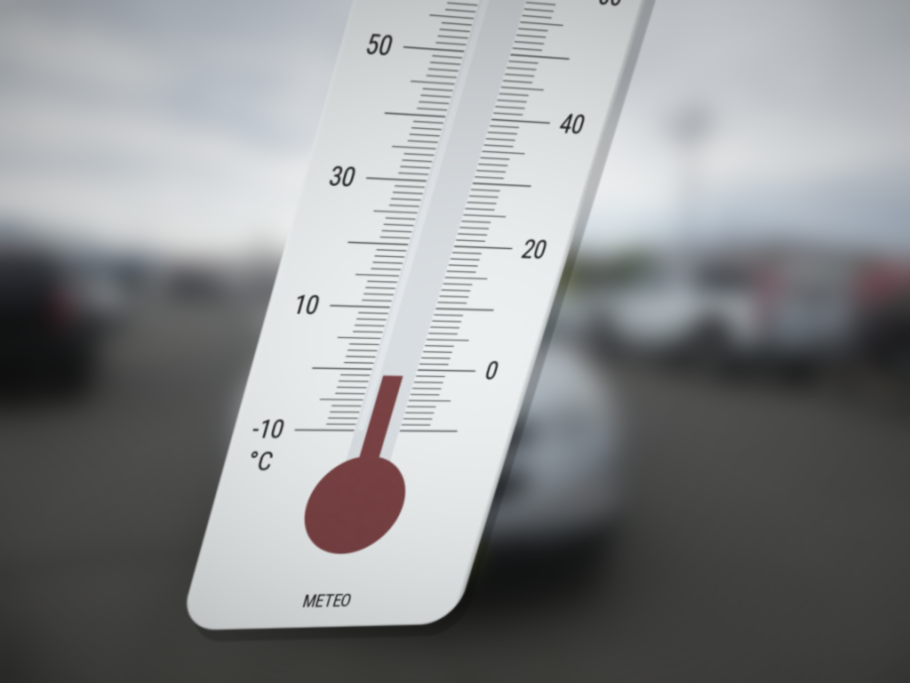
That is °C -1
